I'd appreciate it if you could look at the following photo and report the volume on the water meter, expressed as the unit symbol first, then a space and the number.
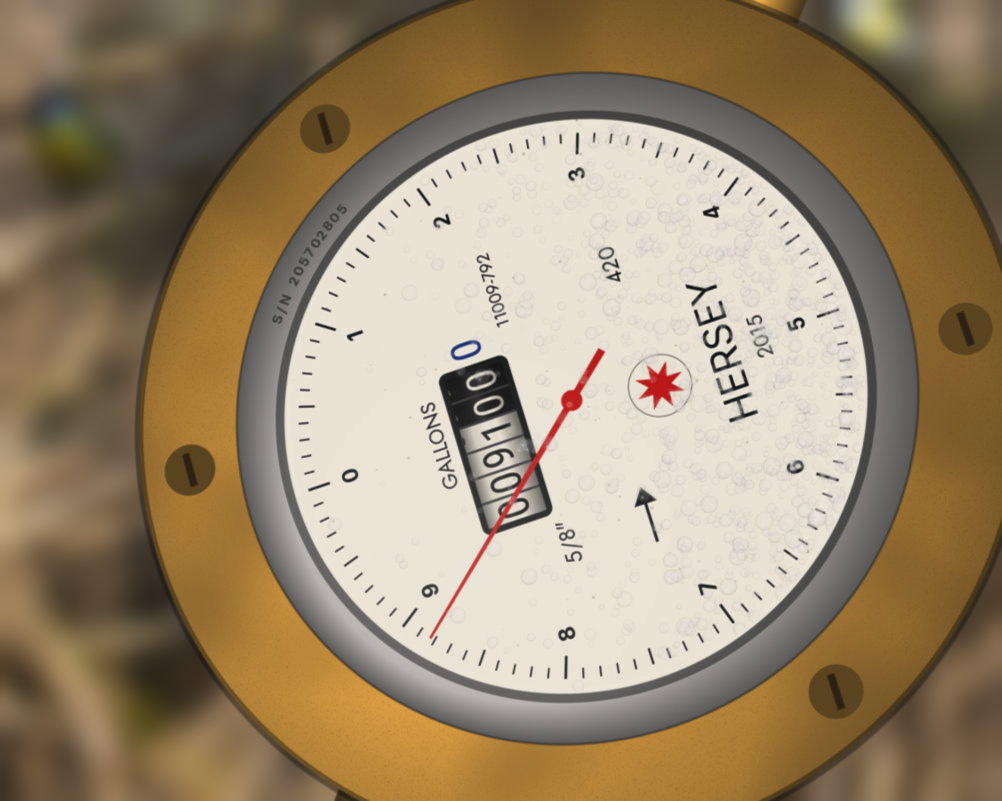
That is gal 90998.8
